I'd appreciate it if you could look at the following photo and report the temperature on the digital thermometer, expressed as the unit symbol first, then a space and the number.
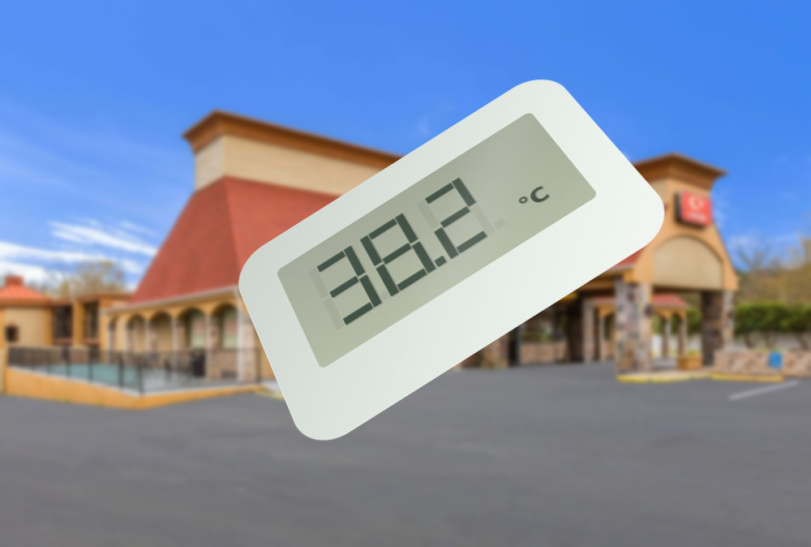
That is °C 38.2
